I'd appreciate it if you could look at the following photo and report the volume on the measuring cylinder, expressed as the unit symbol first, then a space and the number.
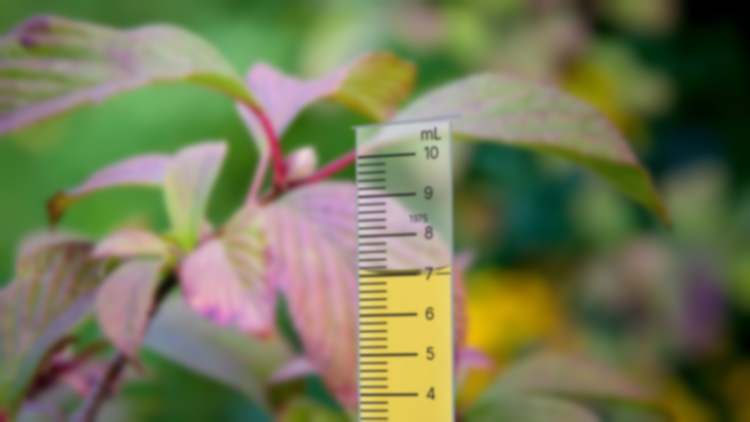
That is mL 7
